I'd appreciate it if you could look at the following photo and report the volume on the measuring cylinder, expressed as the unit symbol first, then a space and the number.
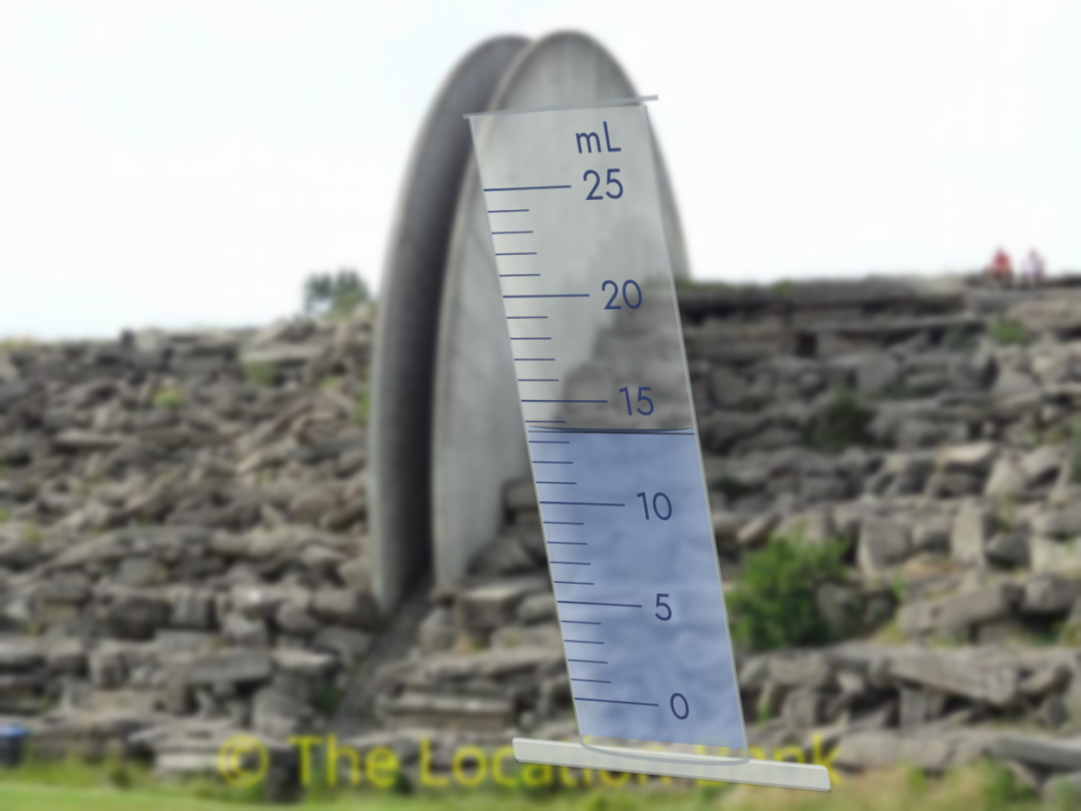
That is mL 13.5
